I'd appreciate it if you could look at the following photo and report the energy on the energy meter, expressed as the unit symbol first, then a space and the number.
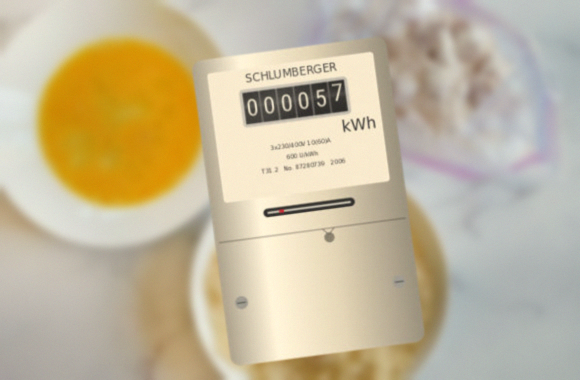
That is kWh 57
